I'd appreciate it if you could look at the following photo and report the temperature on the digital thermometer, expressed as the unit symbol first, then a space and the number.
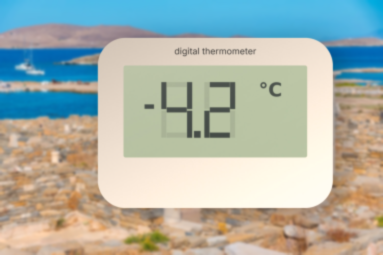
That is °C -4.2
